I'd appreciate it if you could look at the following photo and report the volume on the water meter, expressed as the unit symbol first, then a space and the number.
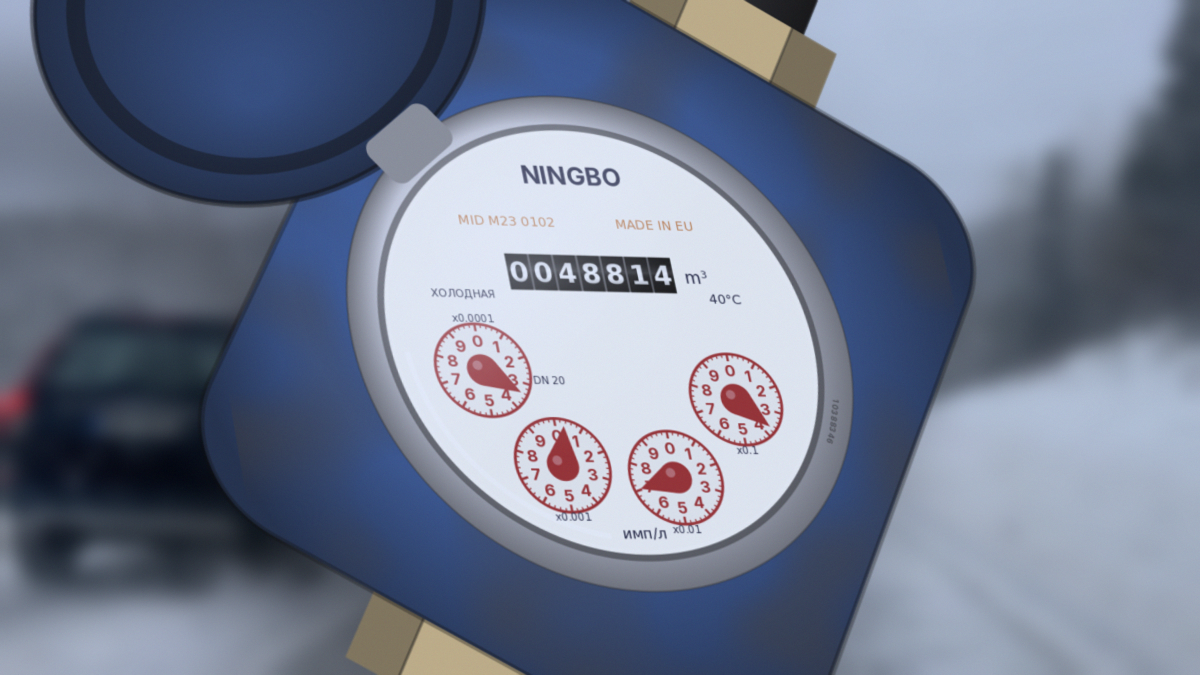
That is m³ 48814.3703
